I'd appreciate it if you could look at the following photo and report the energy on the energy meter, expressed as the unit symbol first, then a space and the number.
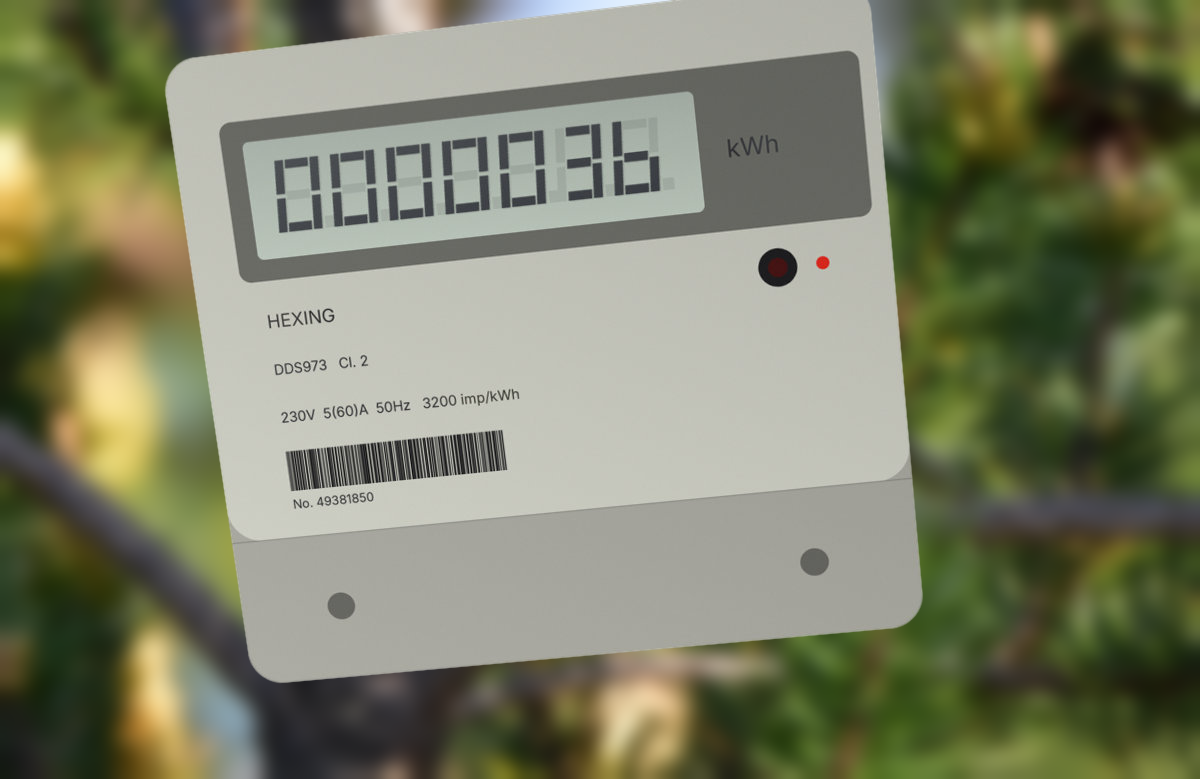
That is kWh 36
